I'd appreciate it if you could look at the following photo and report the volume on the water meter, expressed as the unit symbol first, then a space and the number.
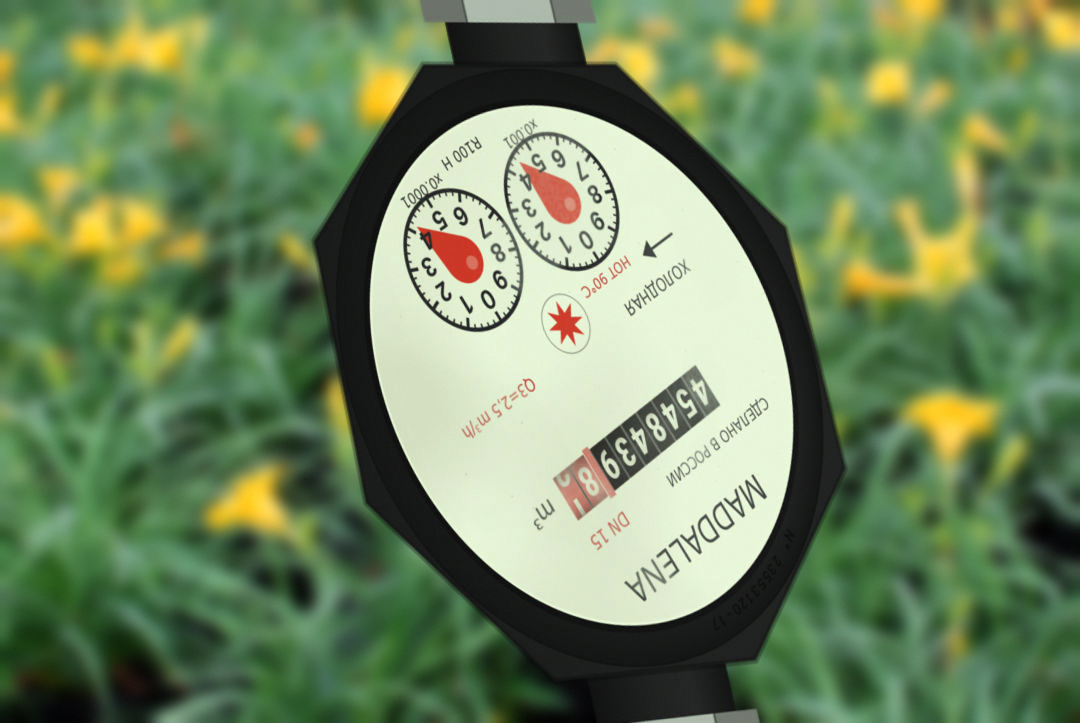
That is m³ 4548439.8144
